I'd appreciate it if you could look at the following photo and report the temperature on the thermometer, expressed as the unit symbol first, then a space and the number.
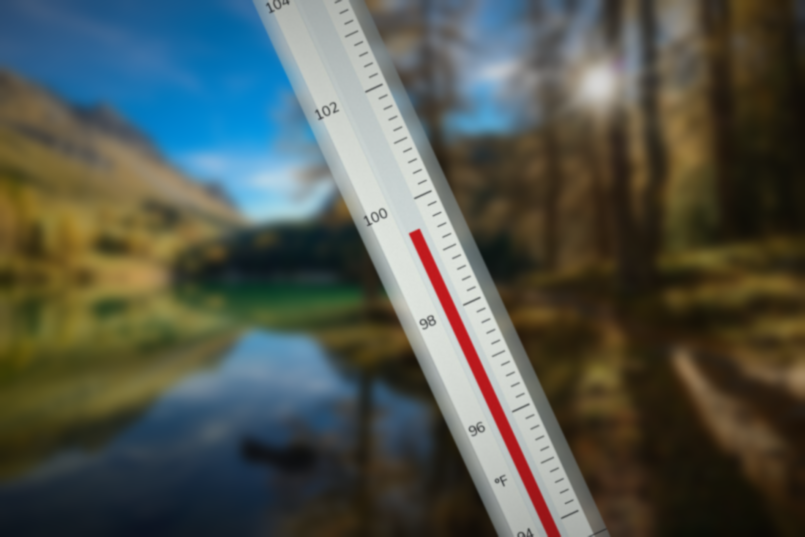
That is °F 99.5
